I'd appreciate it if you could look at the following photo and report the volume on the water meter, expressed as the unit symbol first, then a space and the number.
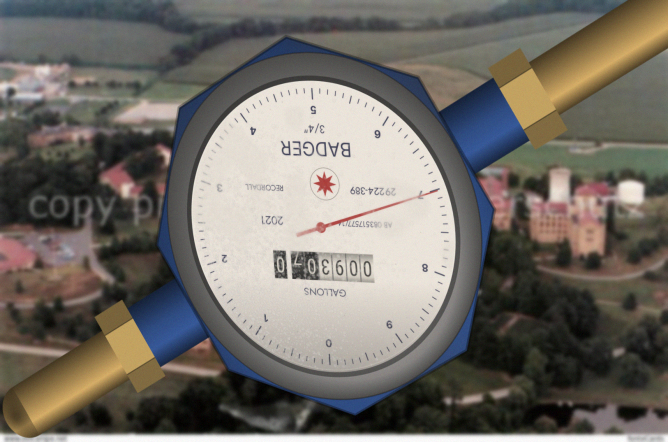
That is gal 93067.0
